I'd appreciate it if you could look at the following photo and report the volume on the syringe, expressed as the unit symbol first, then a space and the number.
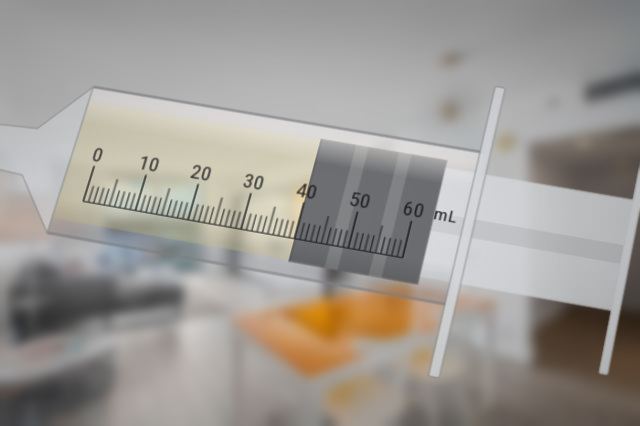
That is mL 40
